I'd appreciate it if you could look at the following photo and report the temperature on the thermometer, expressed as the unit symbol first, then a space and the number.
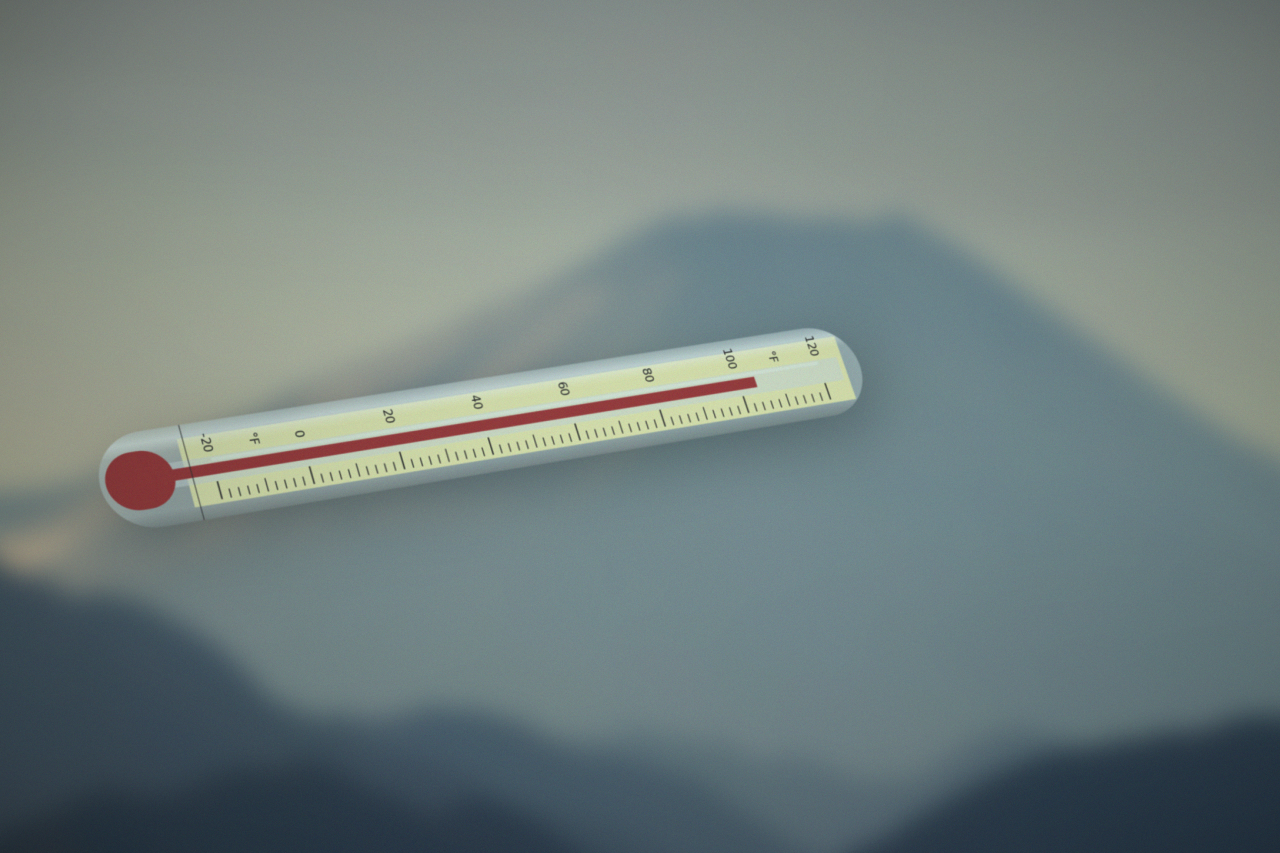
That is °F 104
